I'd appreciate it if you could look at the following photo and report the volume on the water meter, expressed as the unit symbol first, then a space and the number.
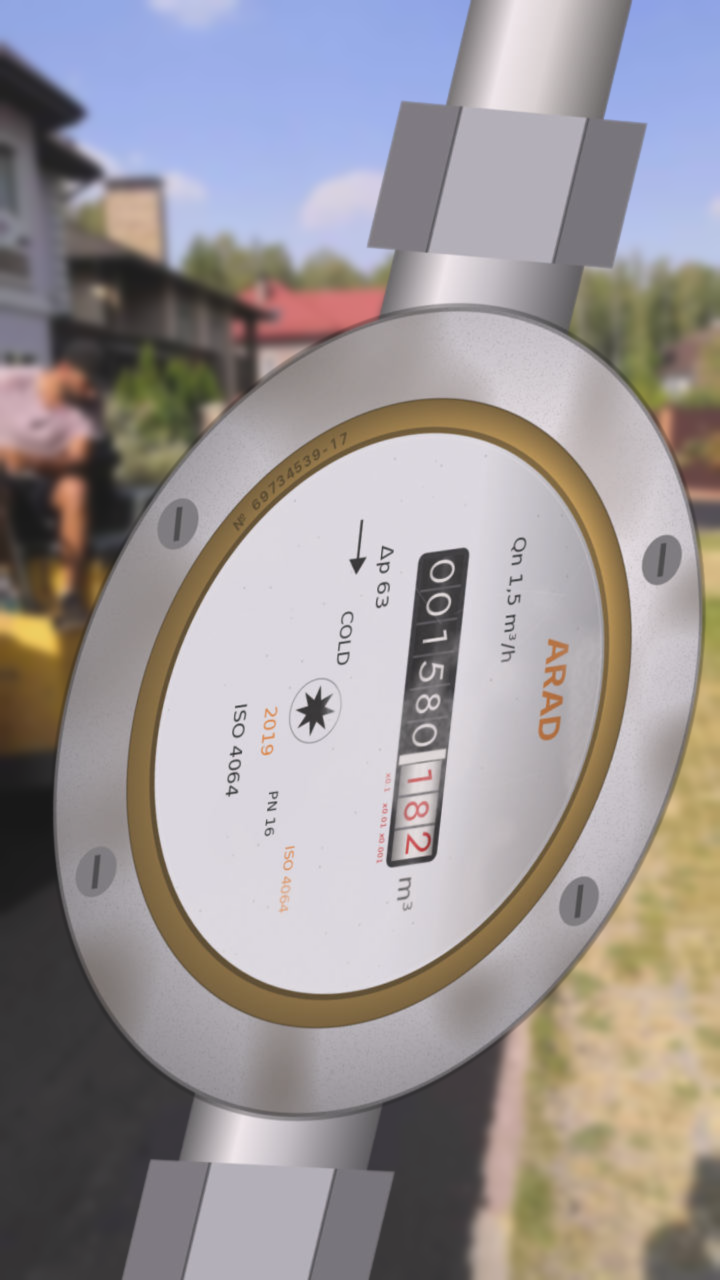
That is m³ 1580.182
